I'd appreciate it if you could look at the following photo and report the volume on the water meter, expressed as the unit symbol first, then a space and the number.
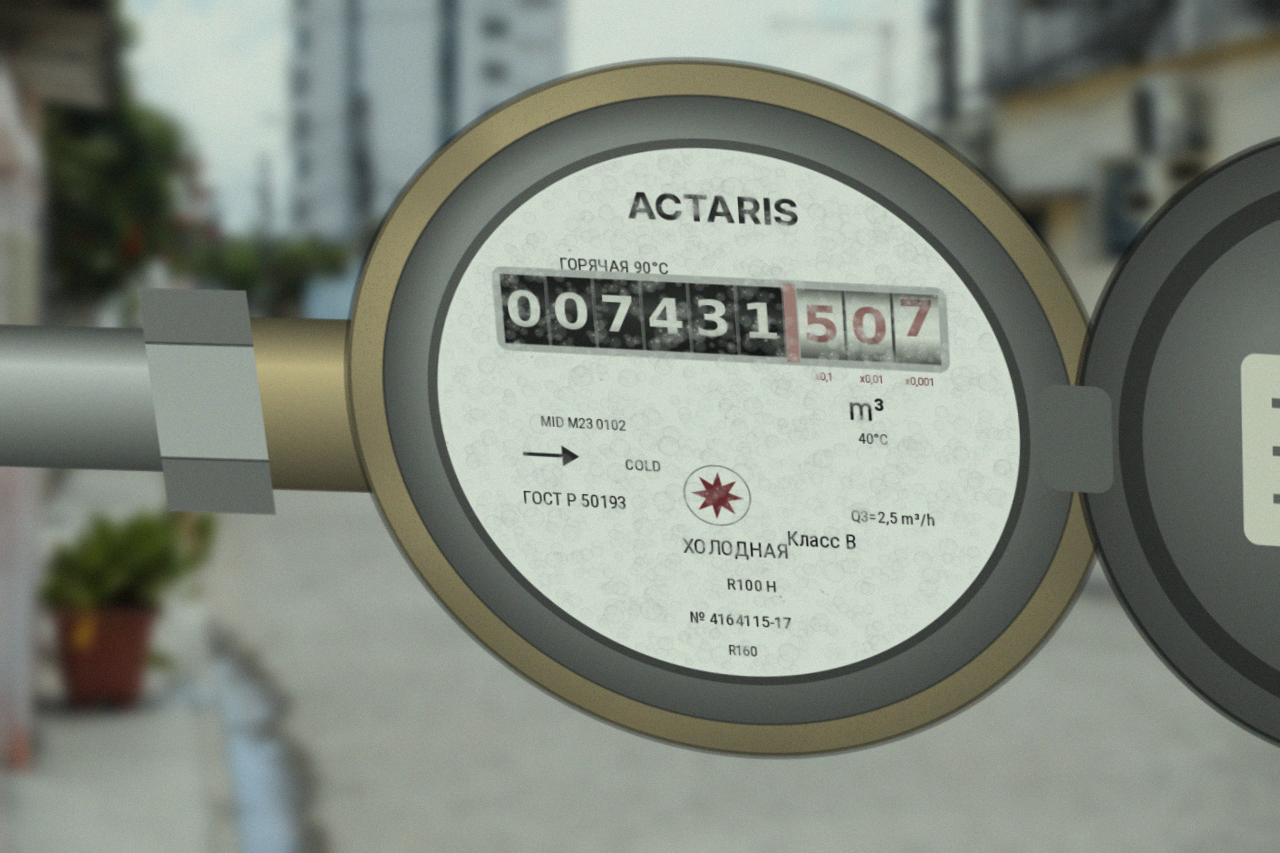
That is m³ 7431.507
